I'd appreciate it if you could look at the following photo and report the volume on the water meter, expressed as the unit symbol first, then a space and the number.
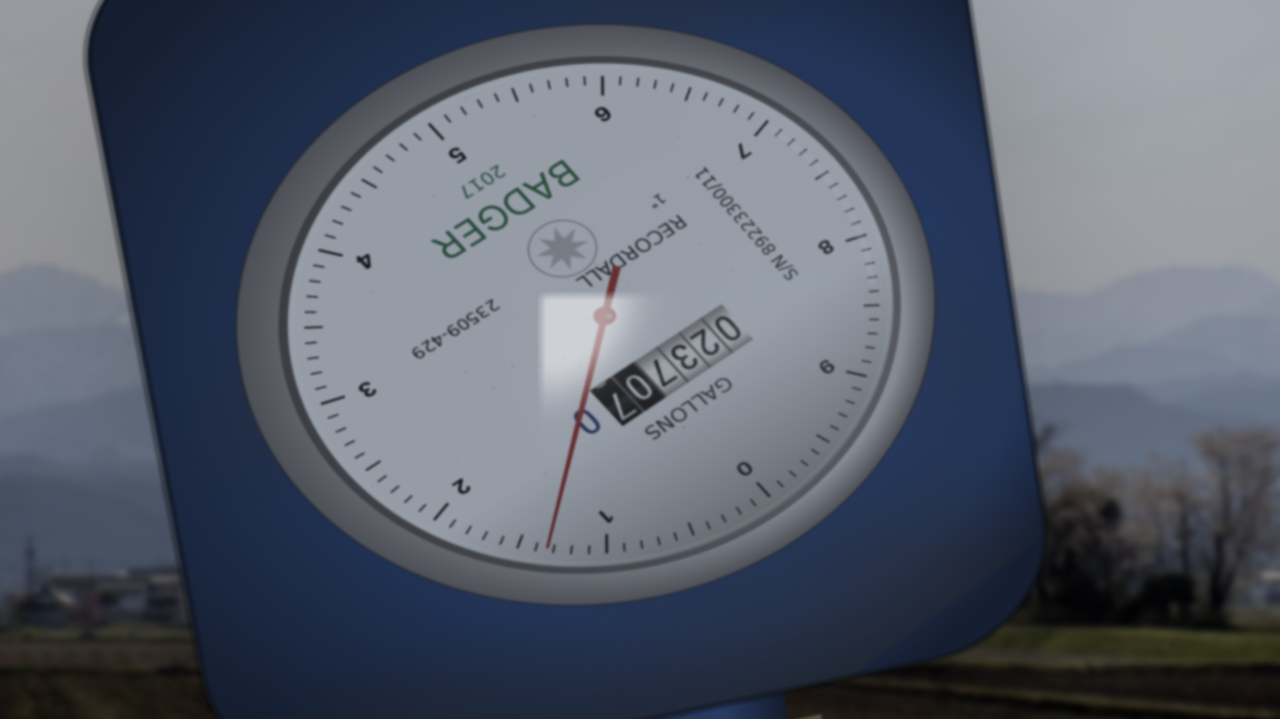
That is gal 237071.3
